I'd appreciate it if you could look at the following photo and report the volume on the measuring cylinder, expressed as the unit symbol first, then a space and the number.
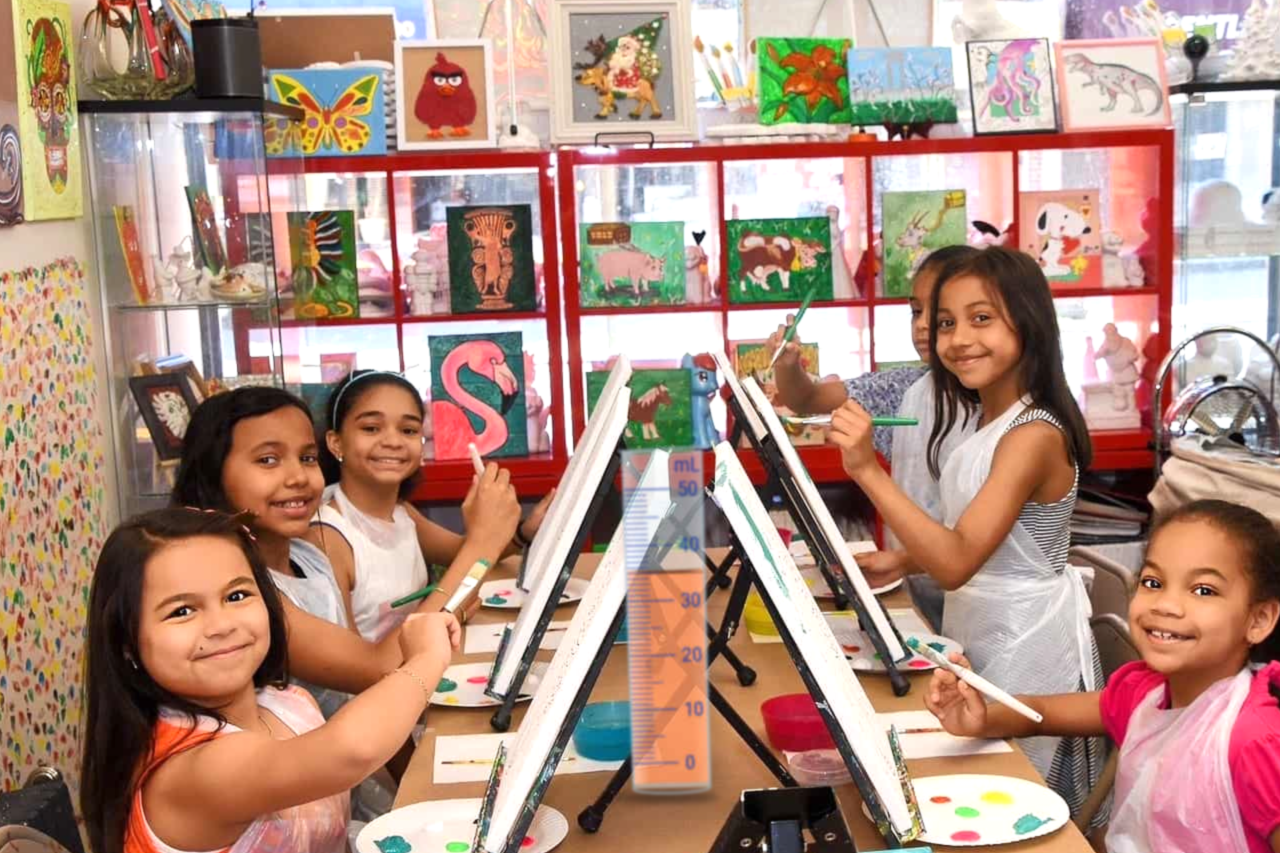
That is mL 35
